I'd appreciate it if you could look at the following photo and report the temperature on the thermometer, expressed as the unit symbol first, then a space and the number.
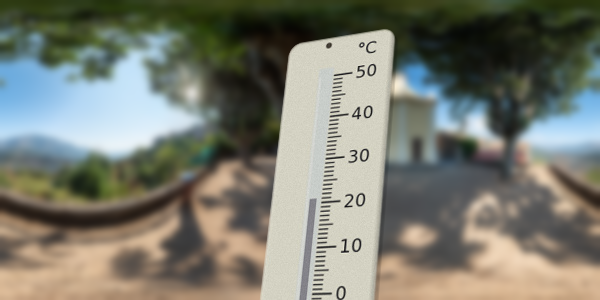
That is °C 21
